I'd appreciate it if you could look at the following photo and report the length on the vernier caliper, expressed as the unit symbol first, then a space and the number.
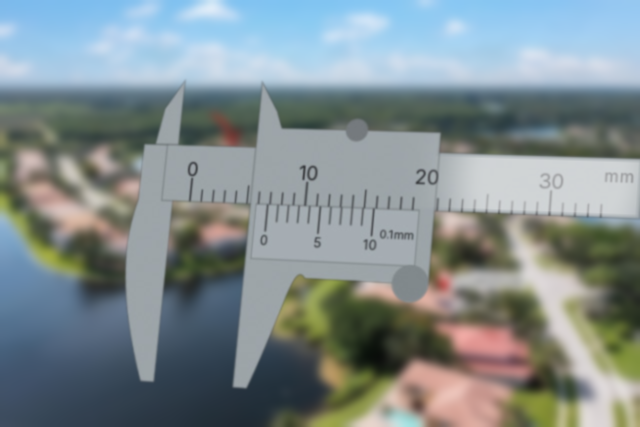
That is mm 6.8
